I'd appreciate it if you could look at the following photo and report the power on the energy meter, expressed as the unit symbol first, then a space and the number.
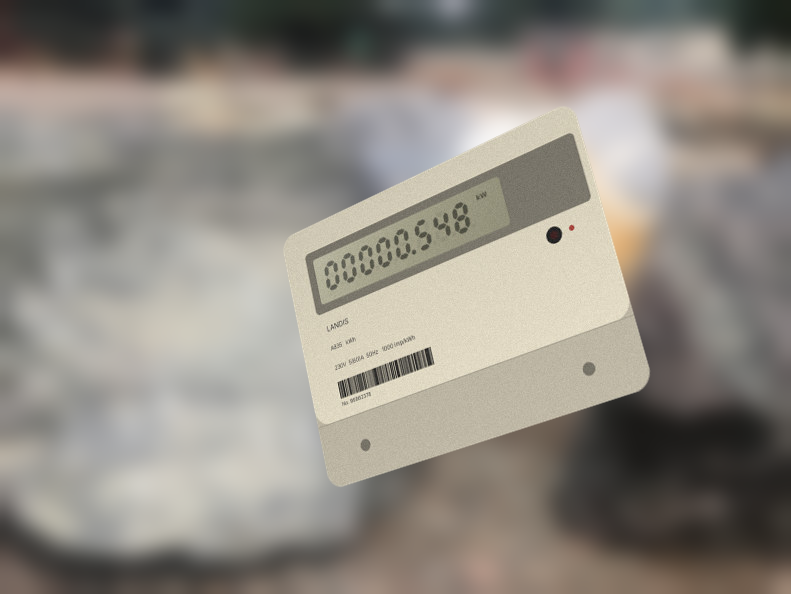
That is kW 0.548
